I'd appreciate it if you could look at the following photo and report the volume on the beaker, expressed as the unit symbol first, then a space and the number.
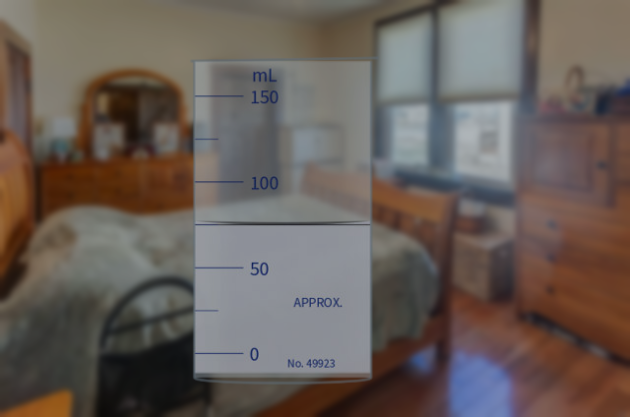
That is mL 75
